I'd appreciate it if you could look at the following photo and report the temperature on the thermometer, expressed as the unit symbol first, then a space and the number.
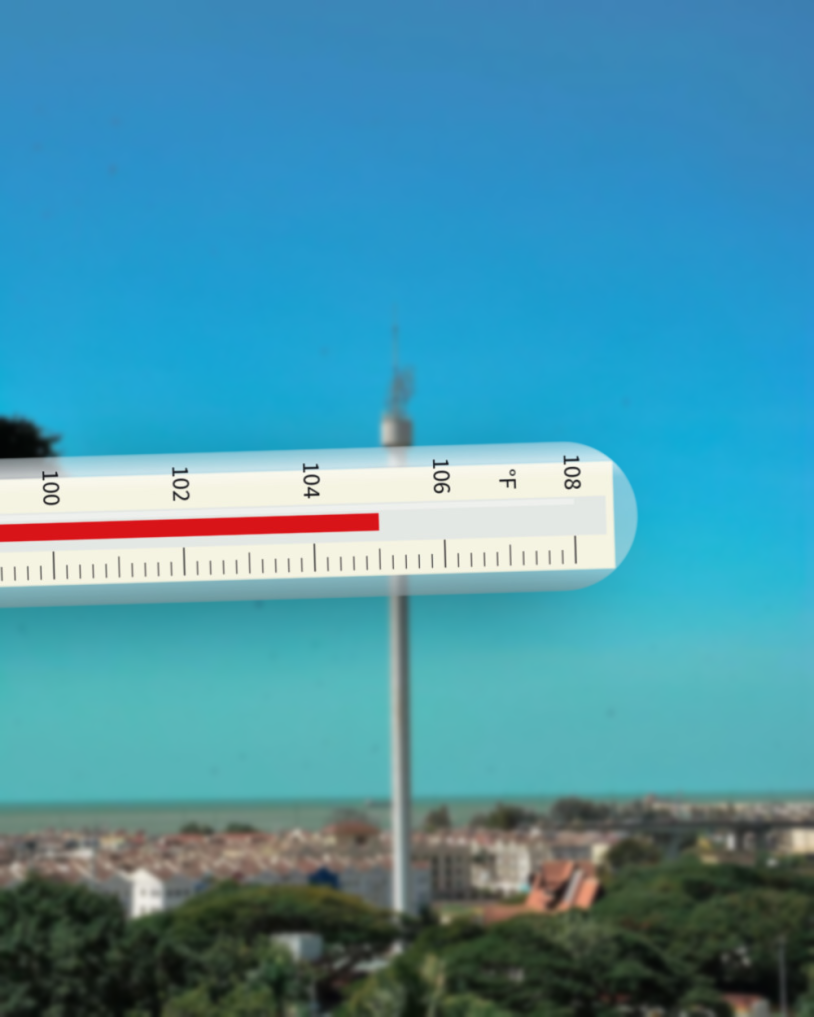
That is °F 105
